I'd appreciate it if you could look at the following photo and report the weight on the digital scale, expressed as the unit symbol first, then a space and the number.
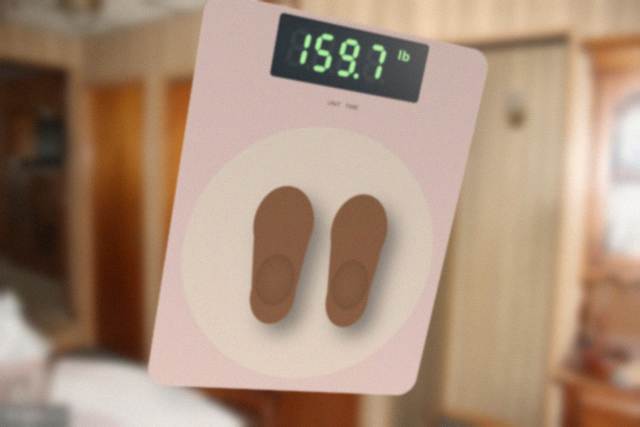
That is lb 159.7
